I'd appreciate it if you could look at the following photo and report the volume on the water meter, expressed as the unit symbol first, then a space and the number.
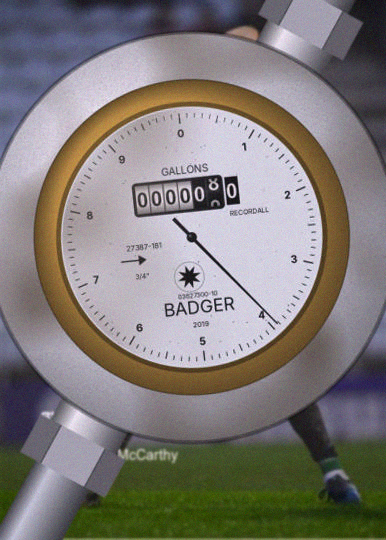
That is gal 83.9
